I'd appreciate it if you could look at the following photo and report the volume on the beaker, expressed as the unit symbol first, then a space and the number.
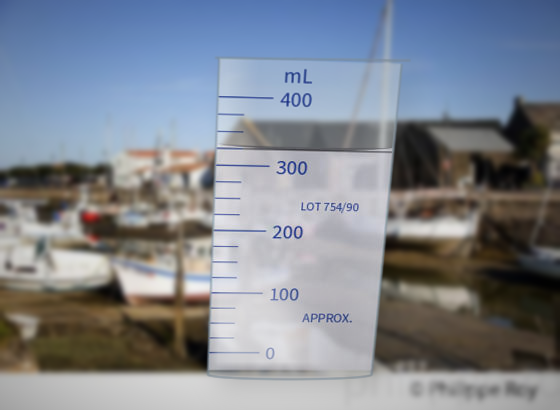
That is mL 325
